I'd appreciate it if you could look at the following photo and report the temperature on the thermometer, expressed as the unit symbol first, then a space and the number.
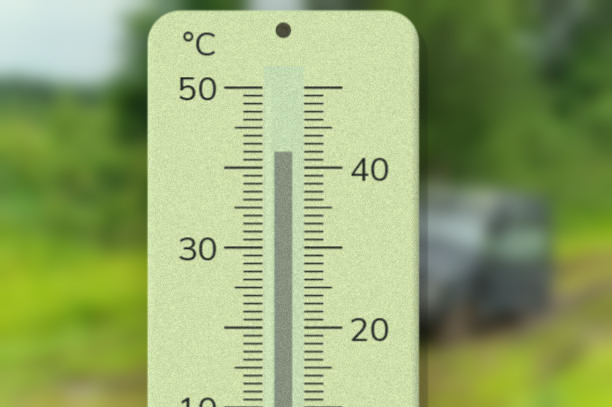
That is °C 42
